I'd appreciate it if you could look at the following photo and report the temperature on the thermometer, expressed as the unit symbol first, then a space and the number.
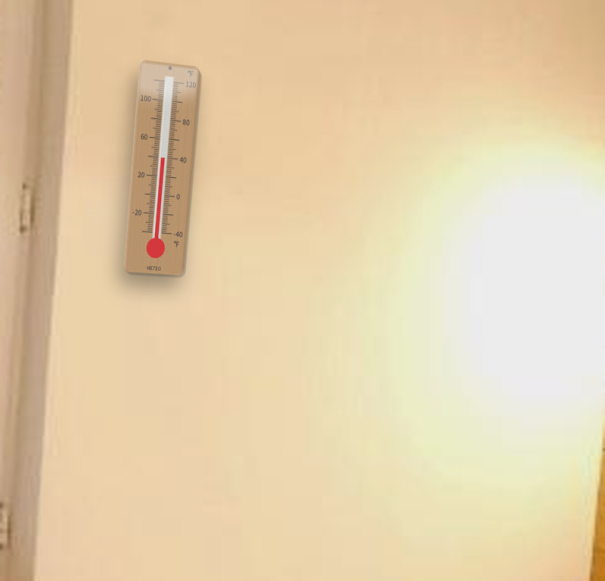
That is °F 40
